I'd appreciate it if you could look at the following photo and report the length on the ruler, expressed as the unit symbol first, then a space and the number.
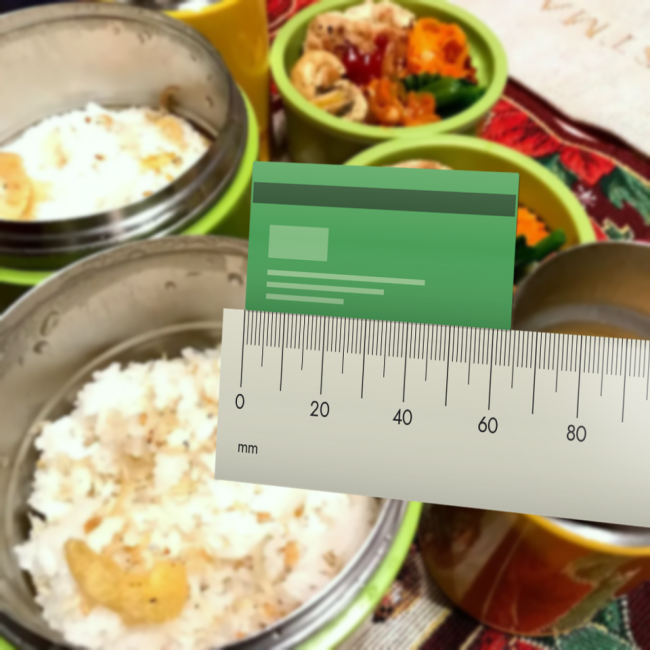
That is mm 64
